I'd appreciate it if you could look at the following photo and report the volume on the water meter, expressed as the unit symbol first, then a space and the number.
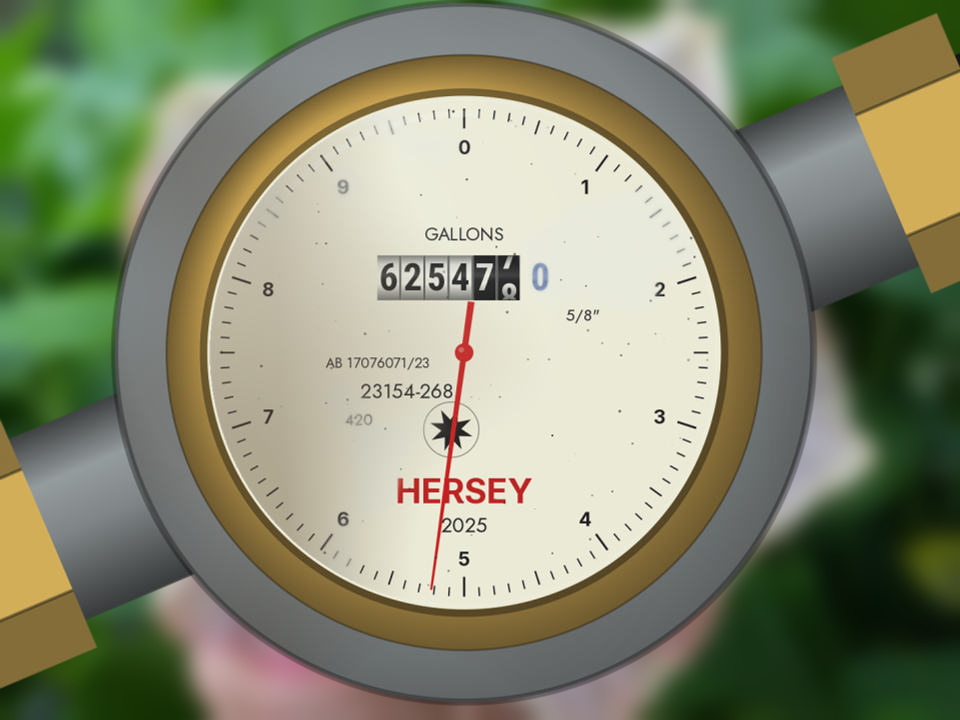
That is gal 6254775.2
